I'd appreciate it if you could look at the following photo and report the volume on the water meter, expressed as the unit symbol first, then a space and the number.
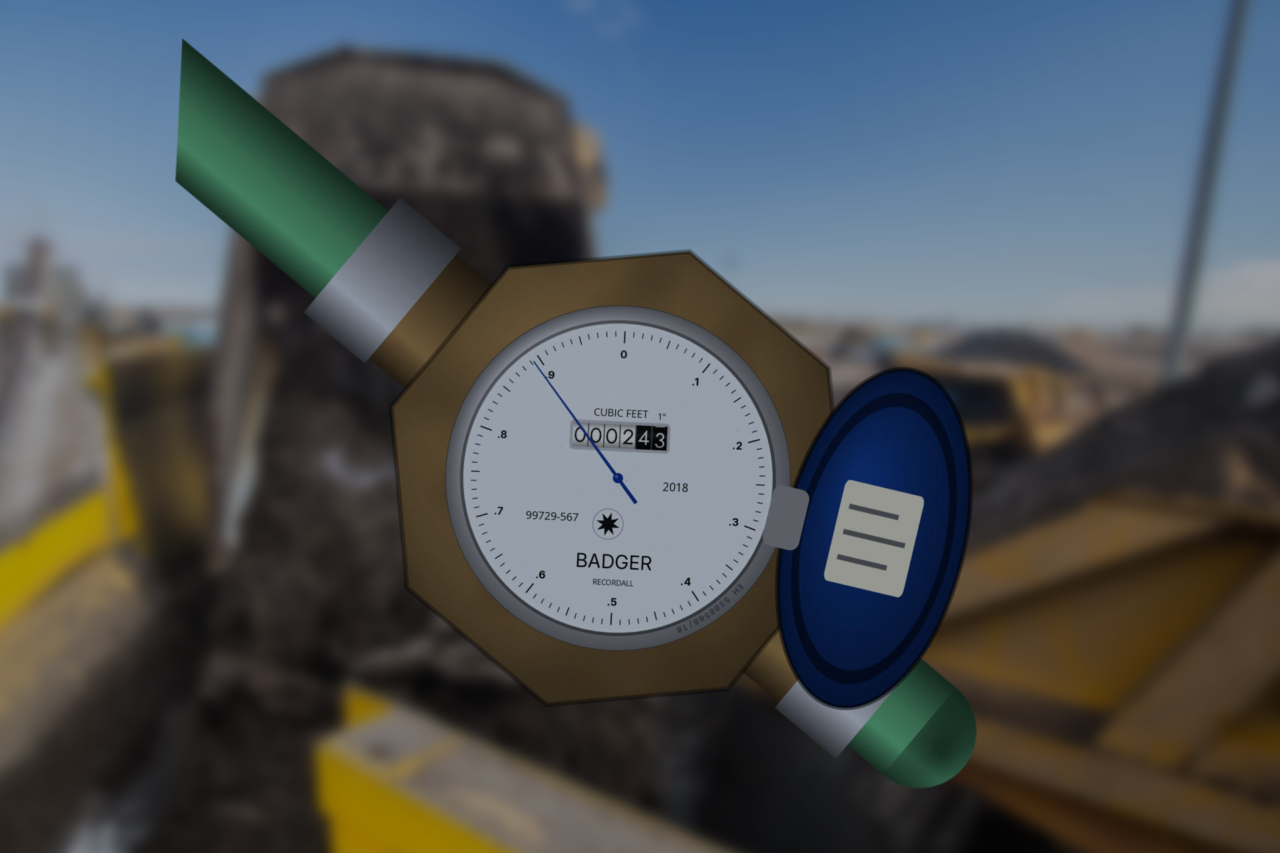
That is ft³ 242.89
